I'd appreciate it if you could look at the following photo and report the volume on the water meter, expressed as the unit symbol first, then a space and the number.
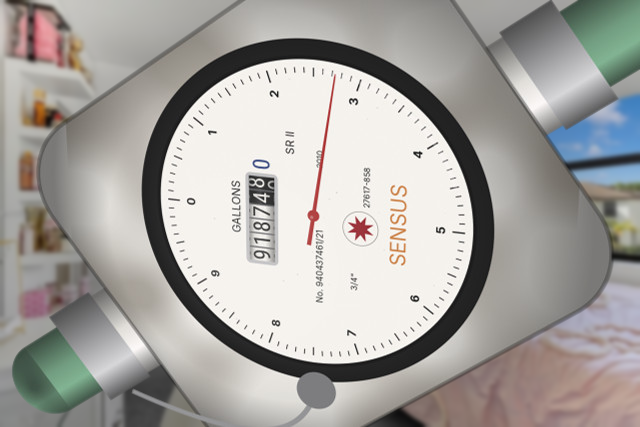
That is gal 9187482.7
